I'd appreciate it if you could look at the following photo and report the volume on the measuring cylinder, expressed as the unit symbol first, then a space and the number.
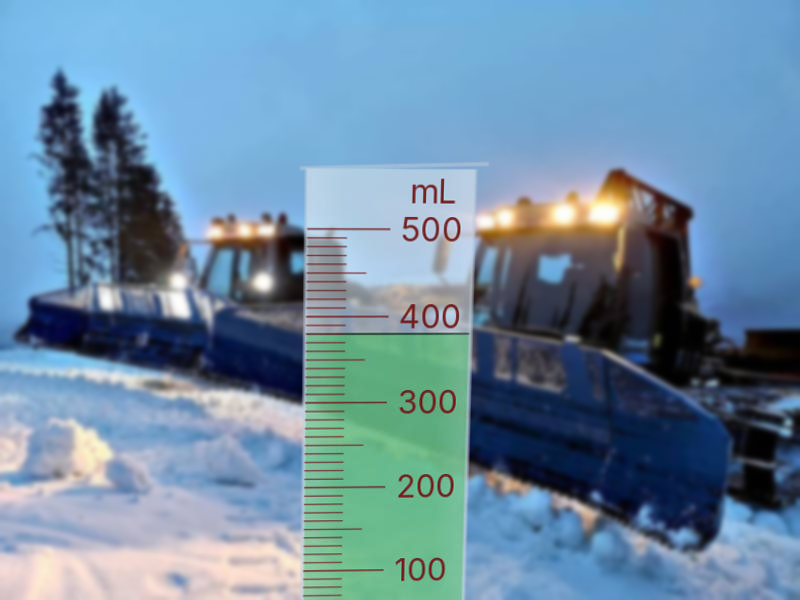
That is mL 380
